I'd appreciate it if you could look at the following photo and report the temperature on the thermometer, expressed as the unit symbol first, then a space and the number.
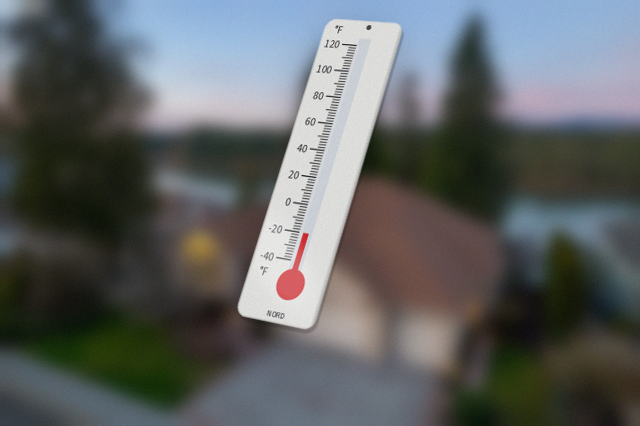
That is °F -20
